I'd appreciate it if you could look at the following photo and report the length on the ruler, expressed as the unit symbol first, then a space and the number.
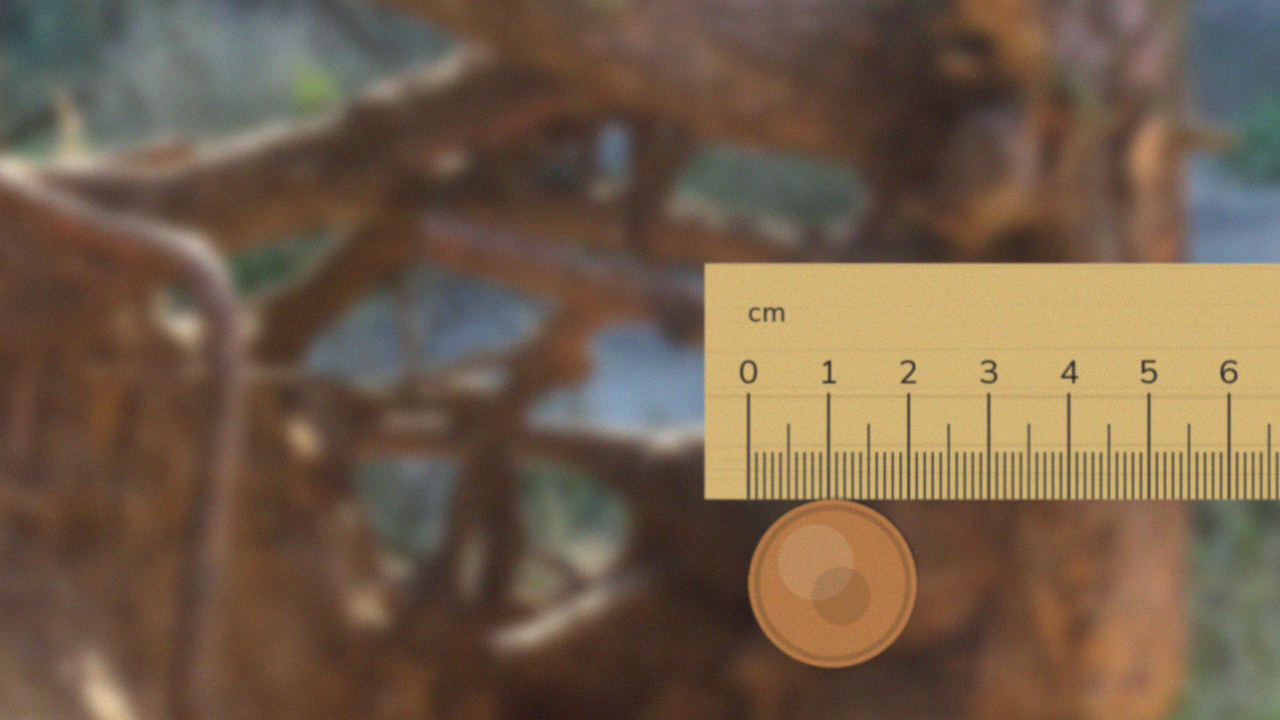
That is cm 2.1
